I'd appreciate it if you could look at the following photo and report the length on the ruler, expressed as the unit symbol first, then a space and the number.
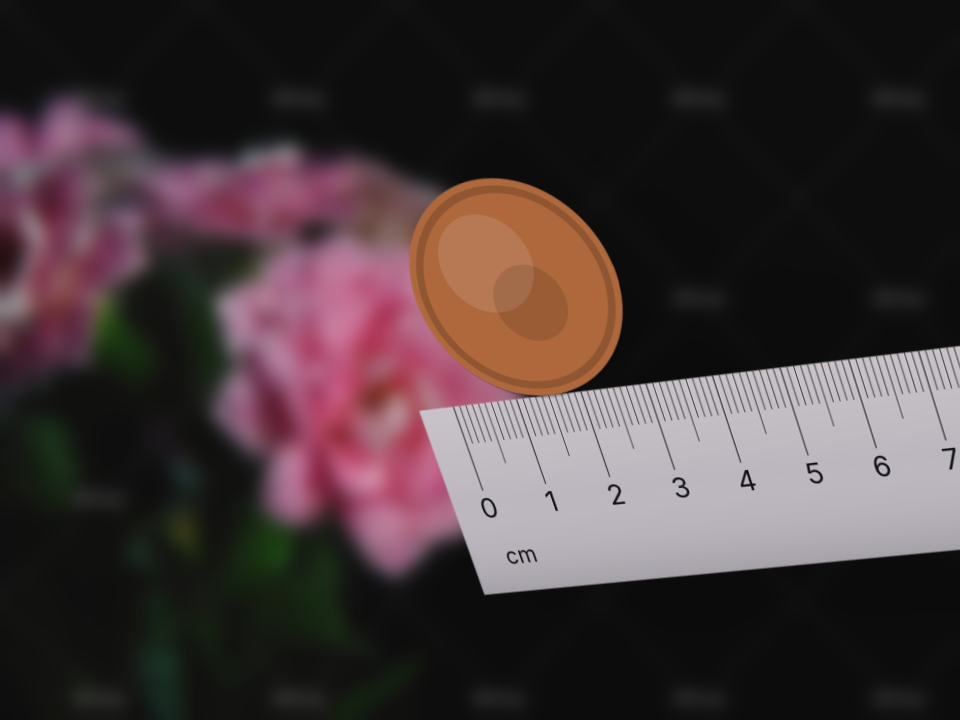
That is cm 3.1
